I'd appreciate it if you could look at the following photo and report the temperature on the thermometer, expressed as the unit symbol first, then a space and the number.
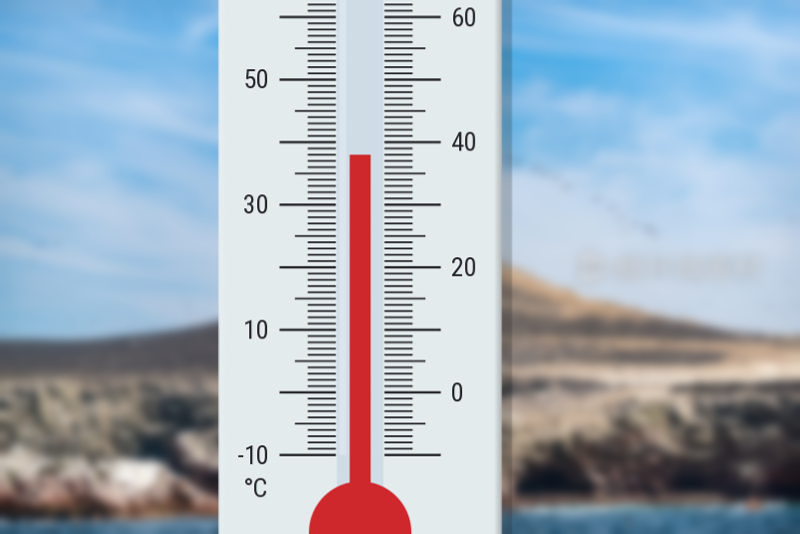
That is °C 38
